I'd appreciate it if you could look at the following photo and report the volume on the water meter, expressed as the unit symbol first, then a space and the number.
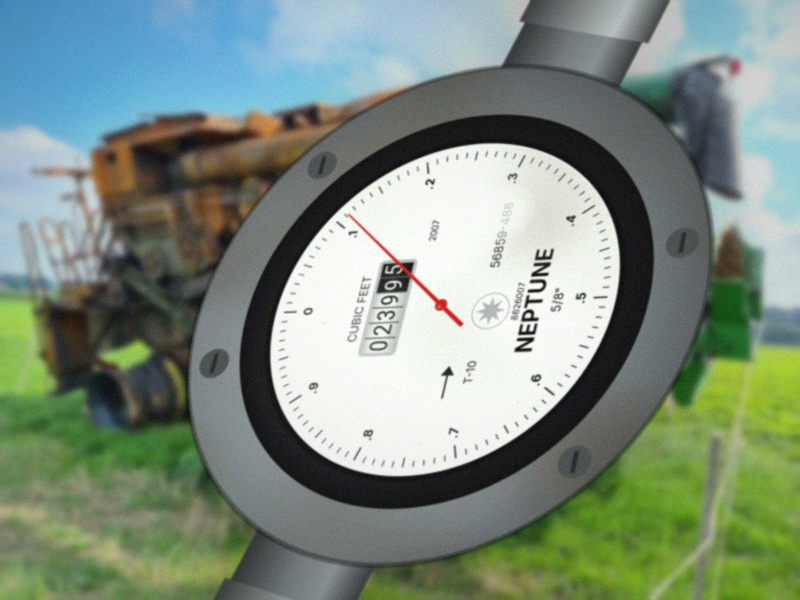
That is ft³ 23995.11
